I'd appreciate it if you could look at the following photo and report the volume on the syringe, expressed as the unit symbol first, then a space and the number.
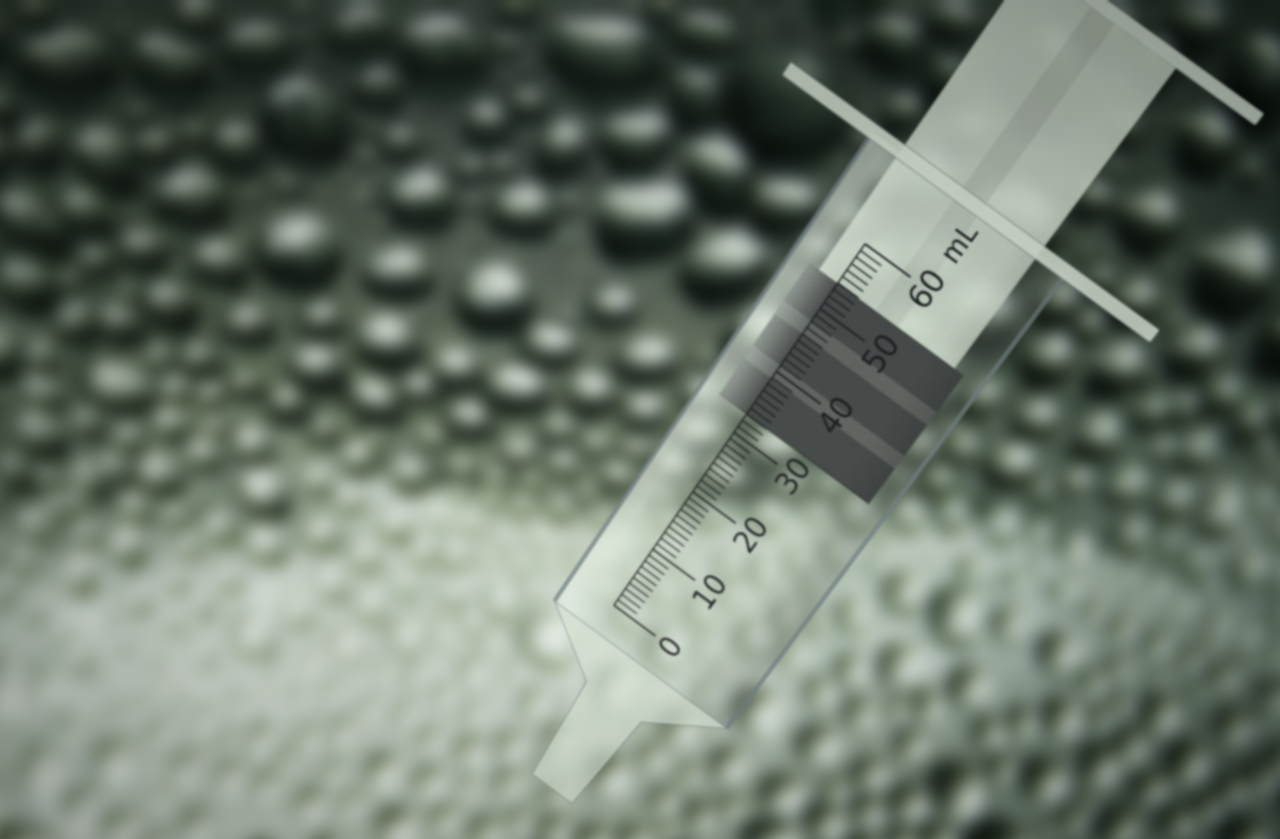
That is mL 33
